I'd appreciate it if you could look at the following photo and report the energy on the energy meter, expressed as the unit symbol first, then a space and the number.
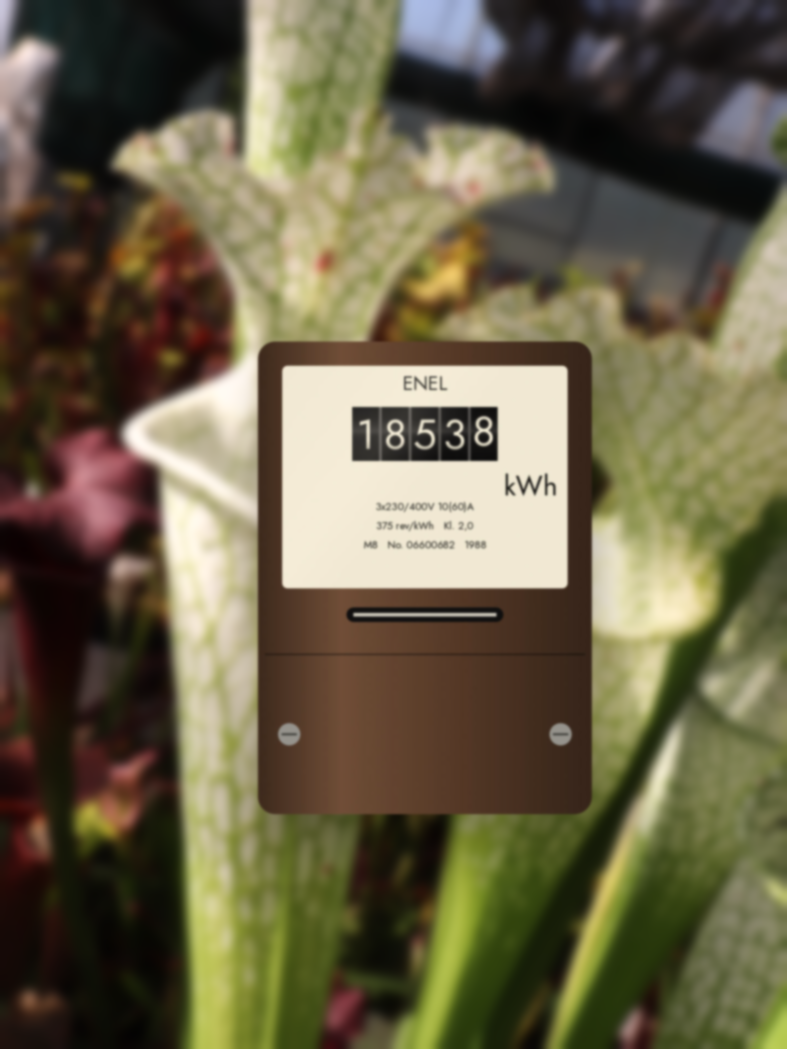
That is kWh 18538
